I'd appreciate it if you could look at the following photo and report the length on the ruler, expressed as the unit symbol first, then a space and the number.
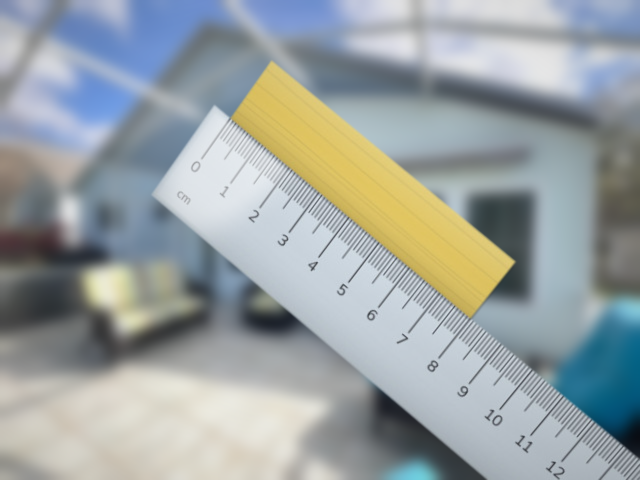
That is cm 8
